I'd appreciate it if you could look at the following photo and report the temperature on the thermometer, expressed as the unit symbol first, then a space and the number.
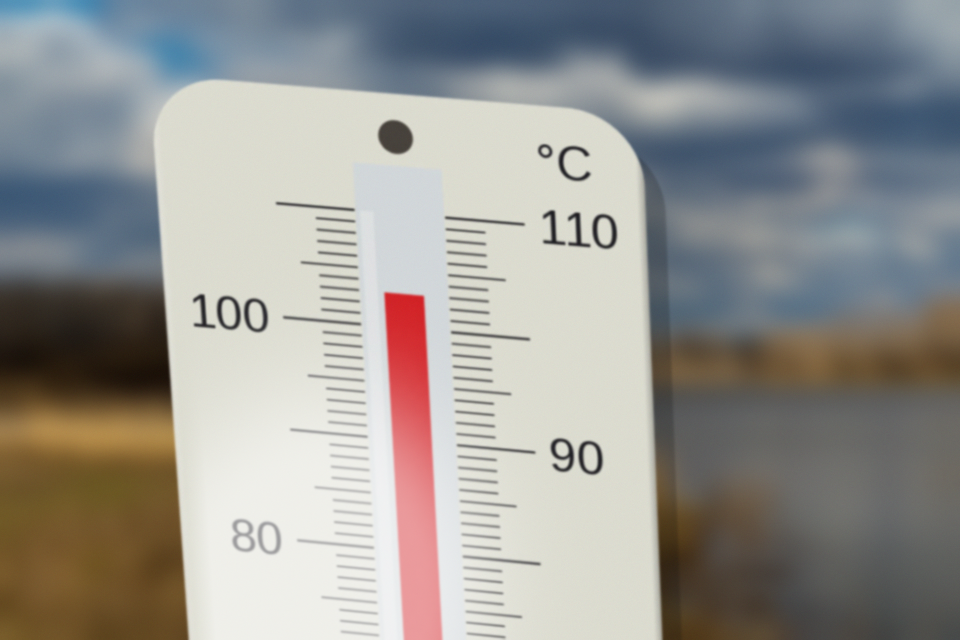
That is °C 103
